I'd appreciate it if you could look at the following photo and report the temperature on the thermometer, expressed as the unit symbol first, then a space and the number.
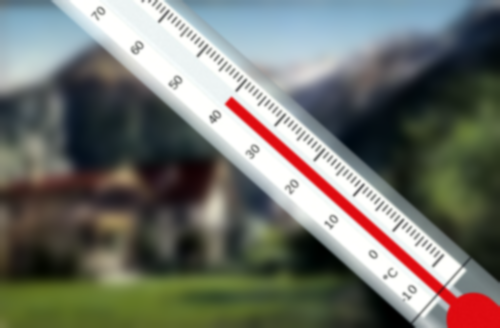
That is °C 40
